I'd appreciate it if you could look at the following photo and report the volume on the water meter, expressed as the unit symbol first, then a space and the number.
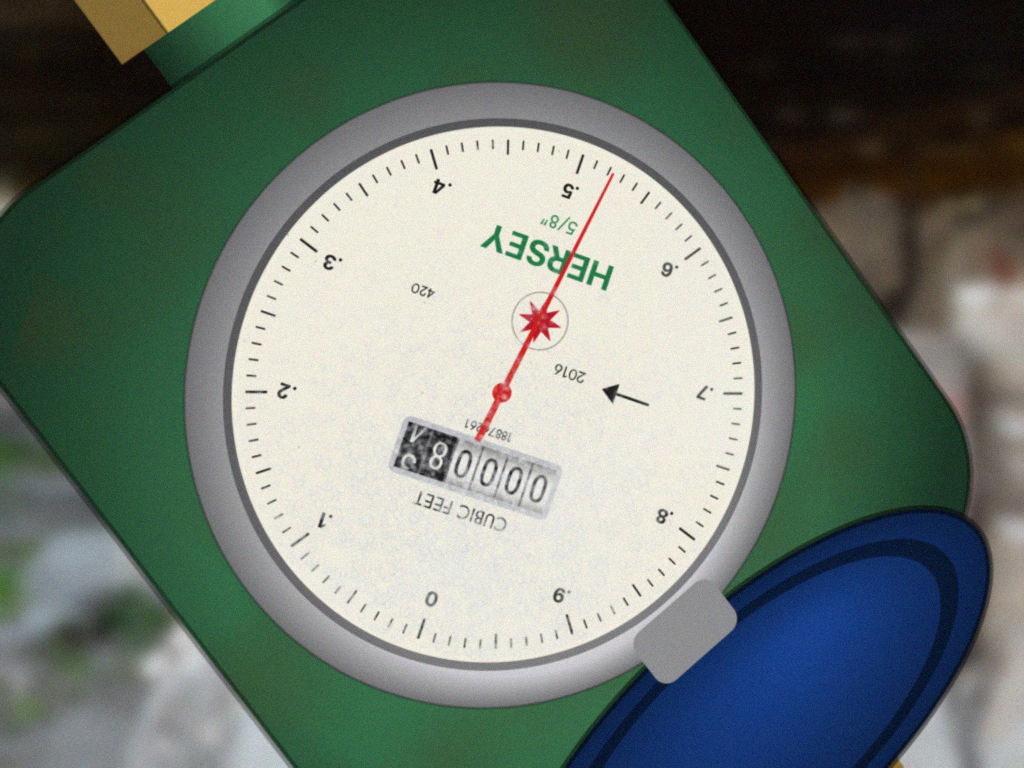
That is ft³ 83.52
